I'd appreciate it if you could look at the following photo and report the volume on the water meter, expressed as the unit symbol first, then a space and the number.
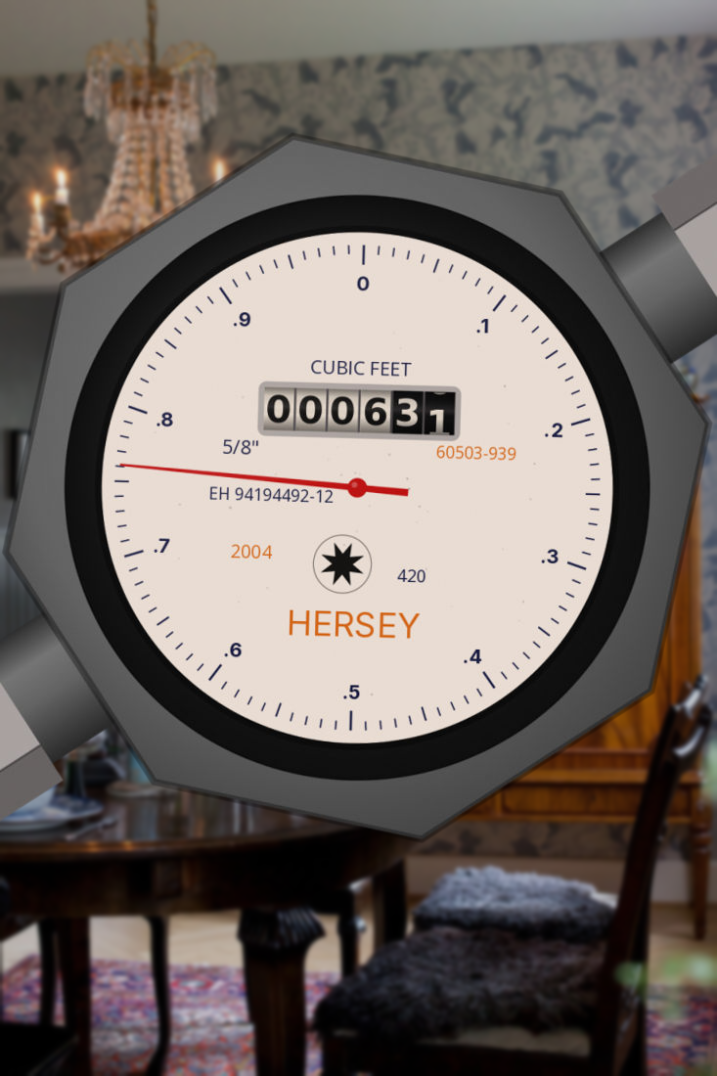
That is ft³ 630.76
